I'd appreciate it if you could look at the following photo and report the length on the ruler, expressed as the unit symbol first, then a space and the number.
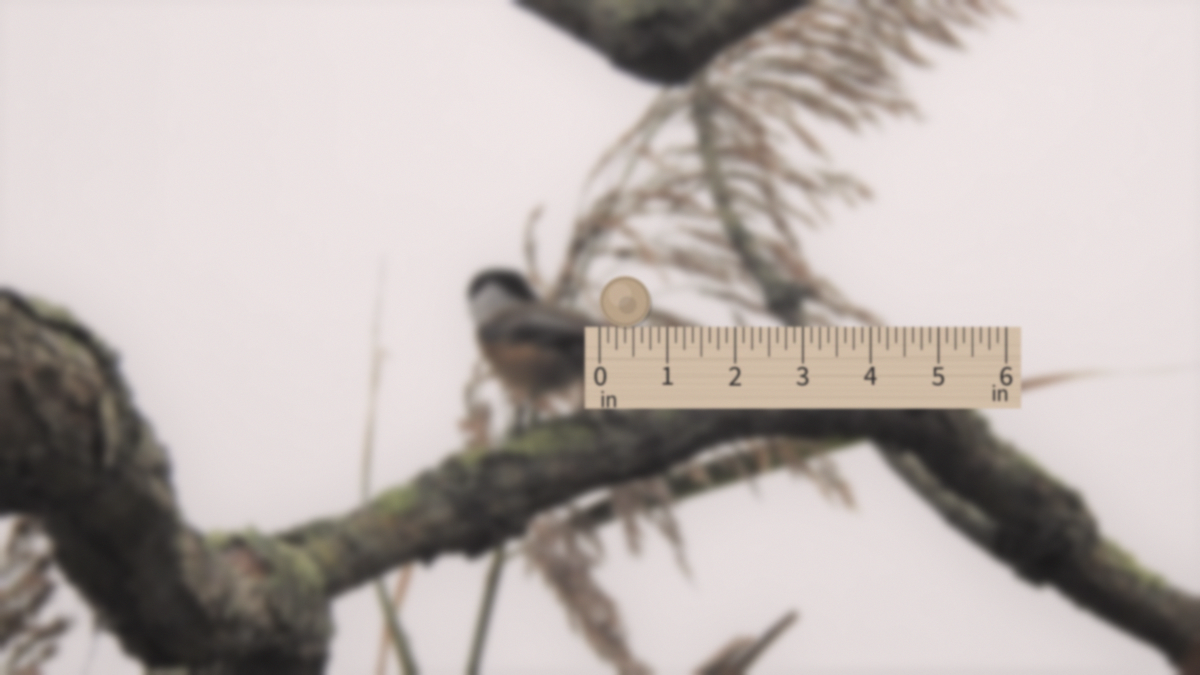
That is in 0.75
